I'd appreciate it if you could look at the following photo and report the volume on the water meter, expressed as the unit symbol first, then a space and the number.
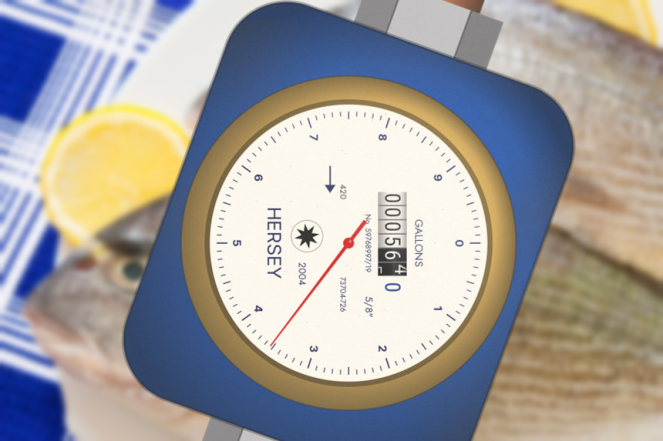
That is gal 5643.5
